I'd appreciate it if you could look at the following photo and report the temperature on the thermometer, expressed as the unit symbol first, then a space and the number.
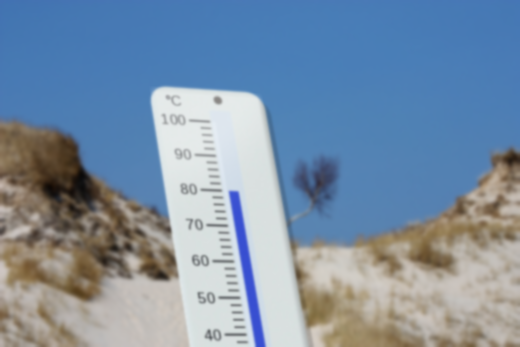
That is °C 80
